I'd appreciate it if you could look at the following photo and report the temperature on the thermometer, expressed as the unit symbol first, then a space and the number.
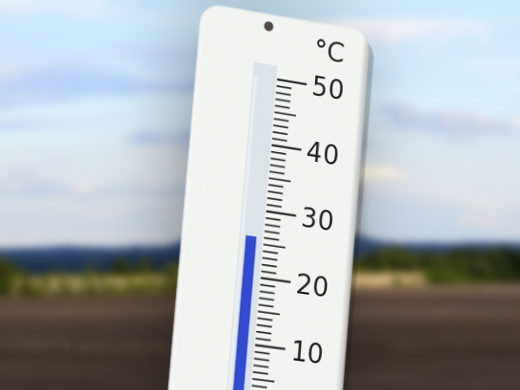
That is °C 26
